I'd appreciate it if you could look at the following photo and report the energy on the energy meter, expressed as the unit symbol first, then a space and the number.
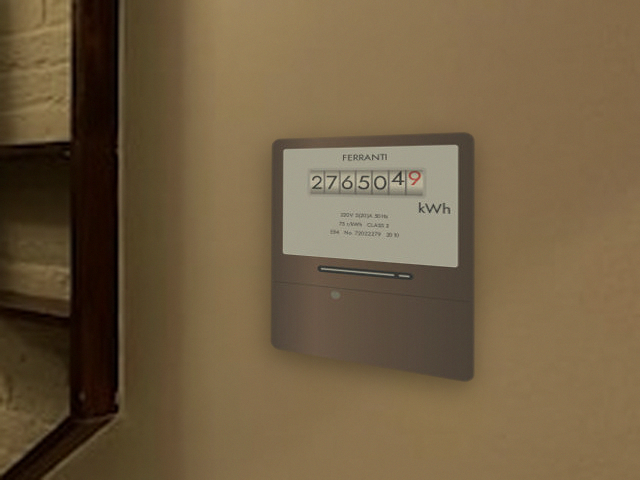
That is kWh 276504.9
